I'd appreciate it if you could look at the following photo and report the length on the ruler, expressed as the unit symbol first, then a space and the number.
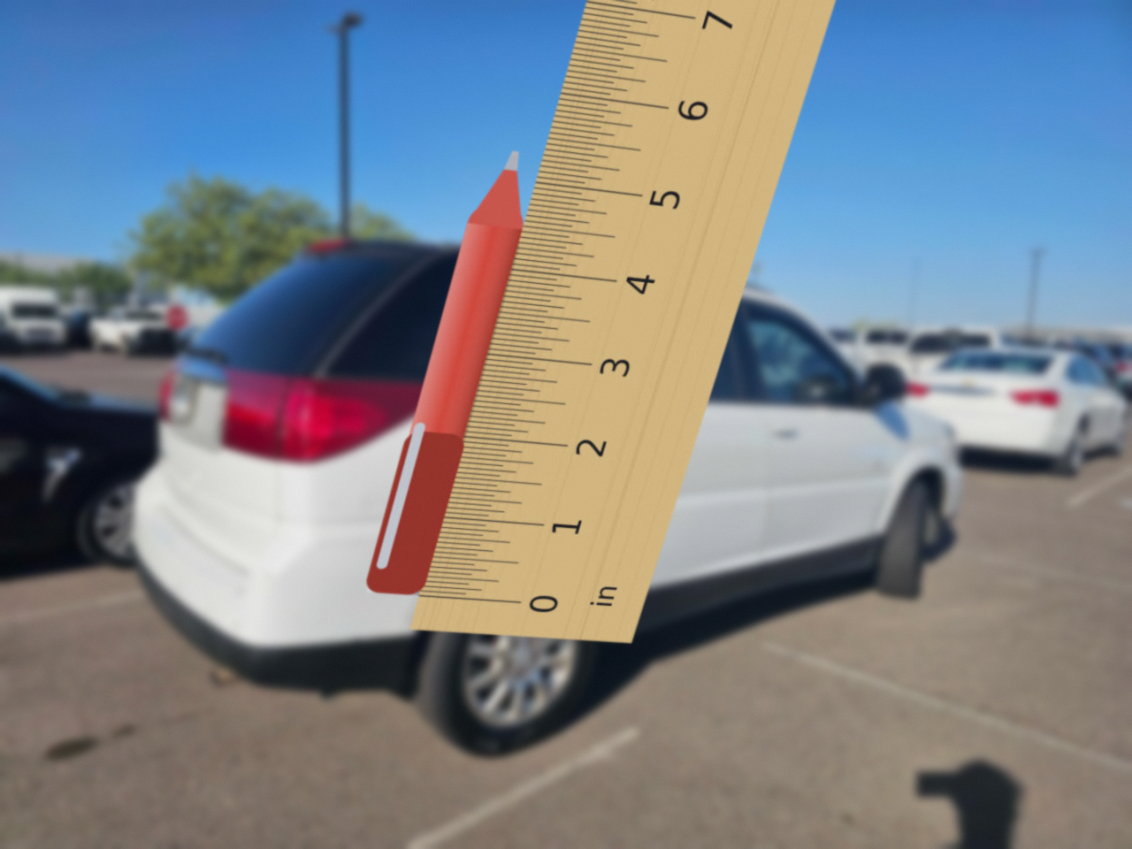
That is in 5.3125
